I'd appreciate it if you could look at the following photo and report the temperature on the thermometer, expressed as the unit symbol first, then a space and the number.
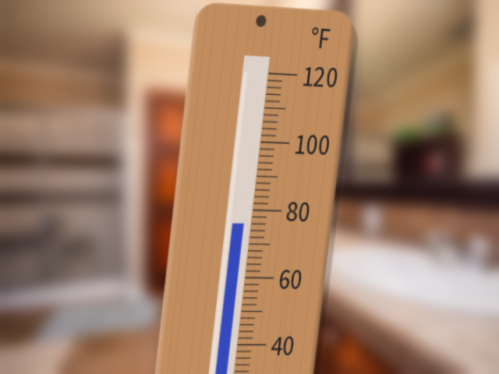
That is °F 76
